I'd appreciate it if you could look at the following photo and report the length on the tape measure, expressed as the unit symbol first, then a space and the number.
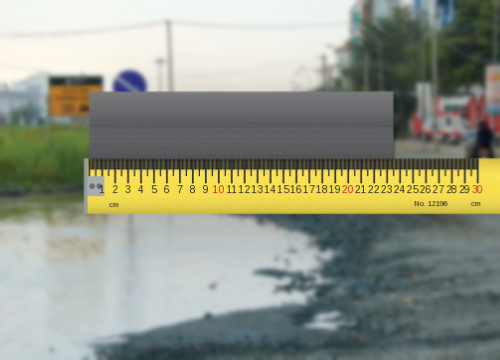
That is cm 23.5
